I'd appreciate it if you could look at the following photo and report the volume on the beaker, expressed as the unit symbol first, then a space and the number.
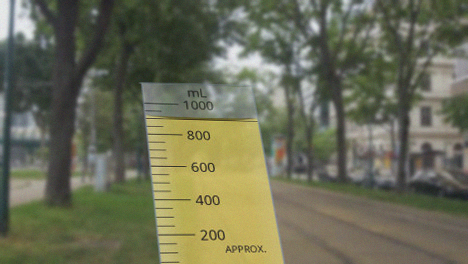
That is mL 900
